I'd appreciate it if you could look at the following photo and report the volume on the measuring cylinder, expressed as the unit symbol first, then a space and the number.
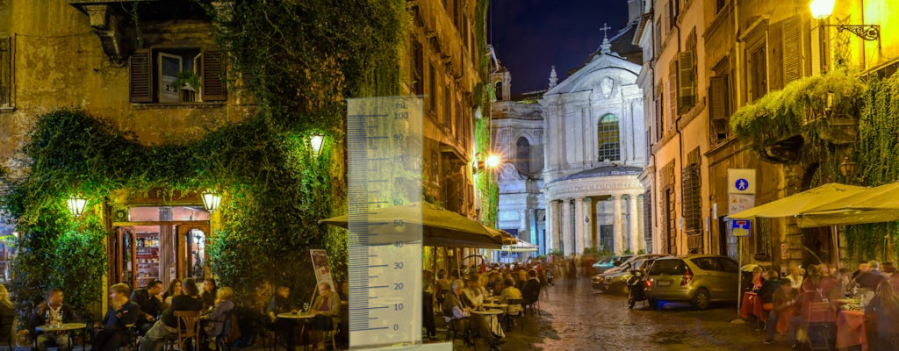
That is mL 40
